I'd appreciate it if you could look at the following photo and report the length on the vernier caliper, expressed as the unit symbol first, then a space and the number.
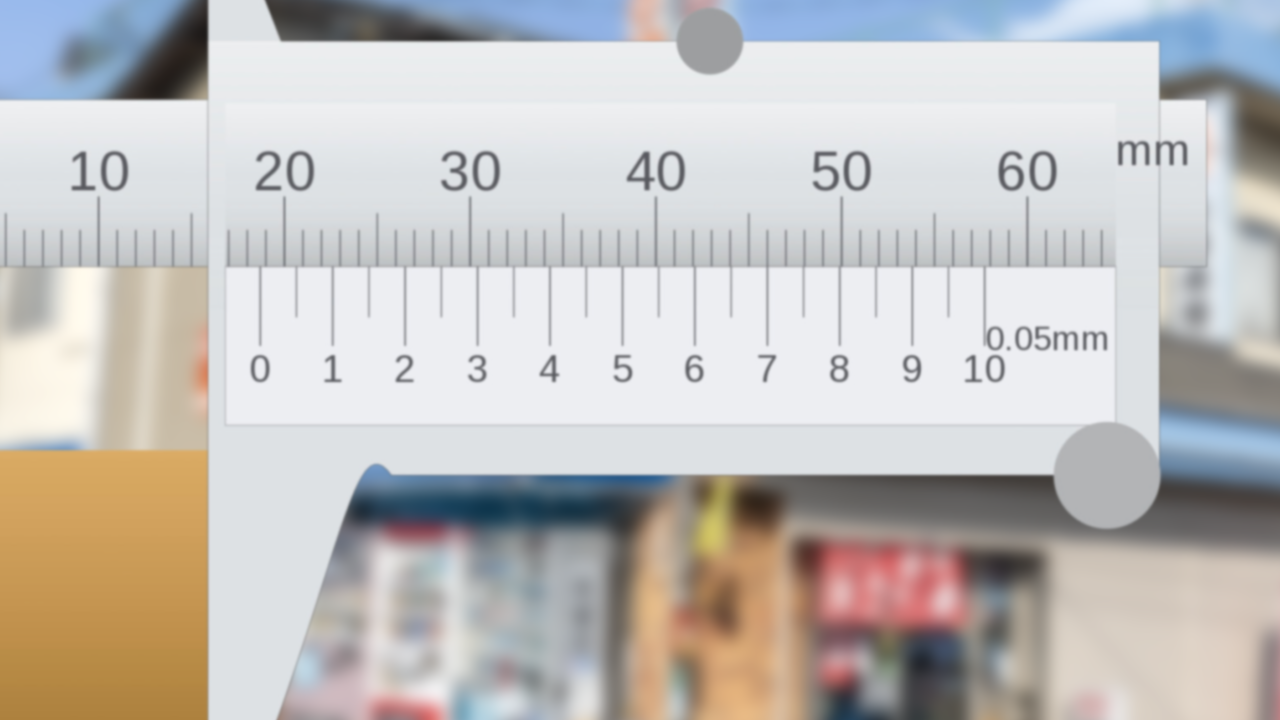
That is mm 18.7
